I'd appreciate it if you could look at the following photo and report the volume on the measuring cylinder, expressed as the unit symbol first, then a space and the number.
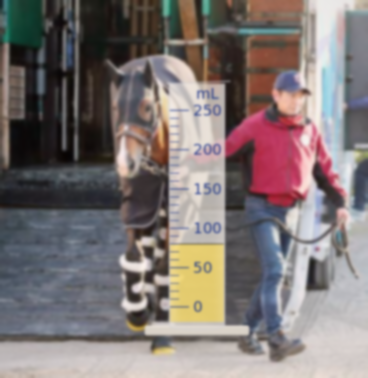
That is mL 80
